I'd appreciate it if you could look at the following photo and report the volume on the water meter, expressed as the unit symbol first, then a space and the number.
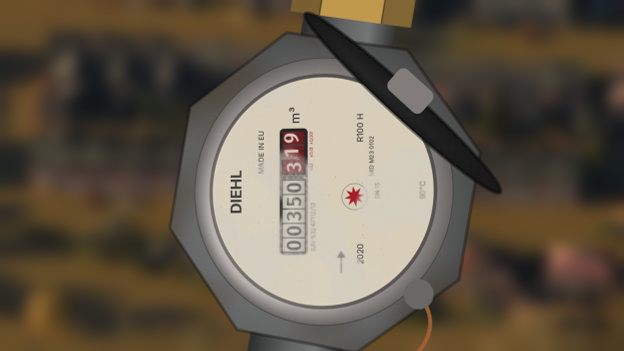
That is m³ 350.319
